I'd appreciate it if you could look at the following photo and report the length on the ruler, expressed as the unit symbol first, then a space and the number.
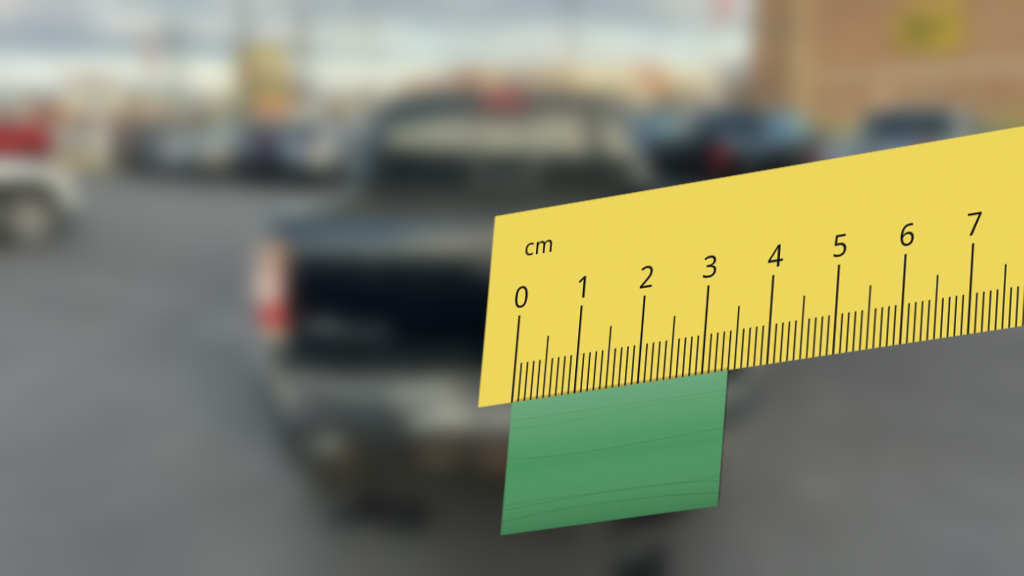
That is cm 3.4
